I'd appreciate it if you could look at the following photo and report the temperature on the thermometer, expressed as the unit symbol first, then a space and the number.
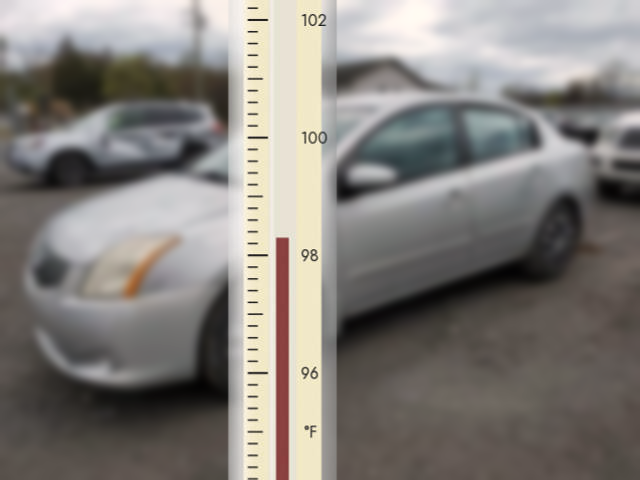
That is °F 98.3
